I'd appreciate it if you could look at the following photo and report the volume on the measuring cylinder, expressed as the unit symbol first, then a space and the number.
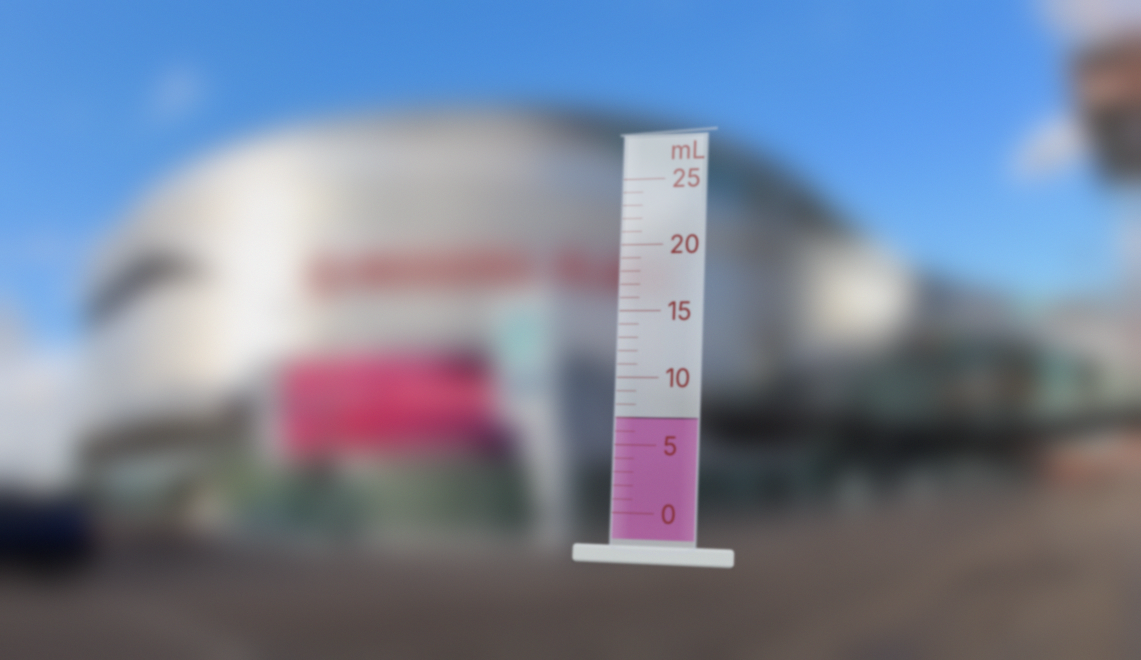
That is mL 7
